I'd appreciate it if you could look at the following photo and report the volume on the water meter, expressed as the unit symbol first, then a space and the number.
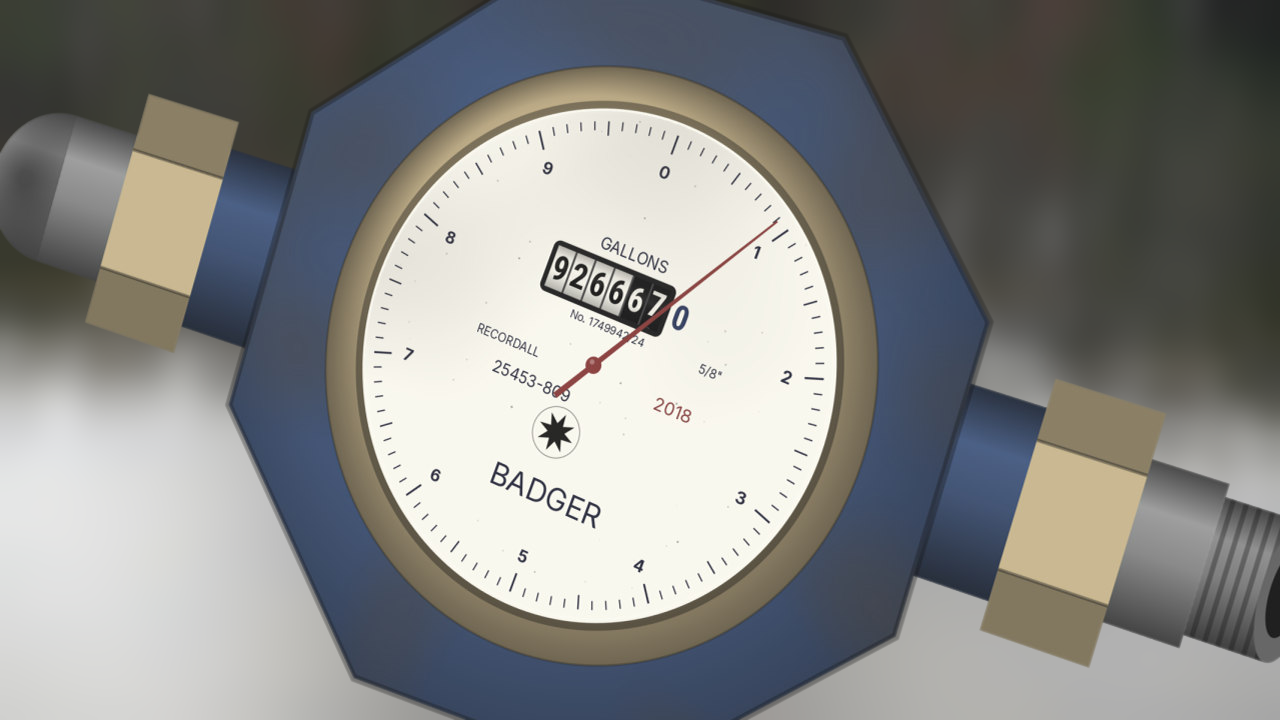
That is gal 9266670.9
